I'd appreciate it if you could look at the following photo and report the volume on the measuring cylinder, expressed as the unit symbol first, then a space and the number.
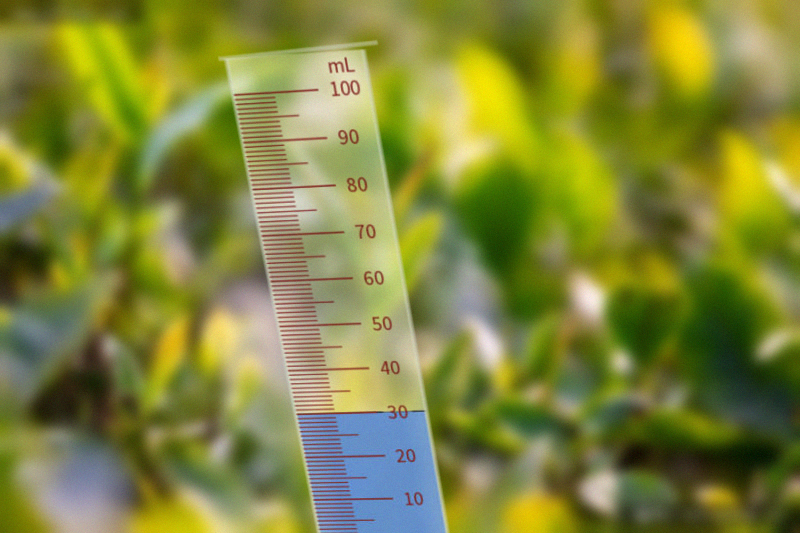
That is mL 30
